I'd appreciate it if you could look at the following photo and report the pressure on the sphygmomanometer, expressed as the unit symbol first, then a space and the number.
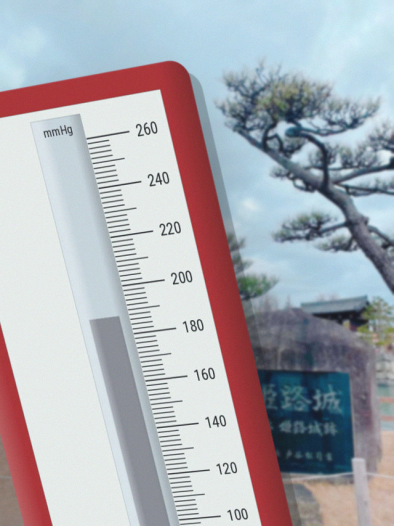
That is mmHg 188
